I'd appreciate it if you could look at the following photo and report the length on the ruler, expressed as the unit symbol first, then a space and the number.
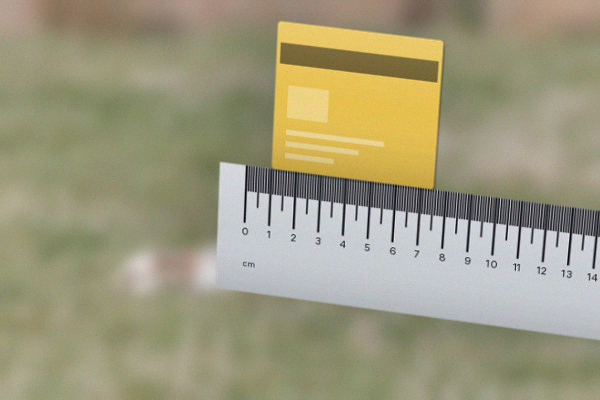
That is cm 6.5
